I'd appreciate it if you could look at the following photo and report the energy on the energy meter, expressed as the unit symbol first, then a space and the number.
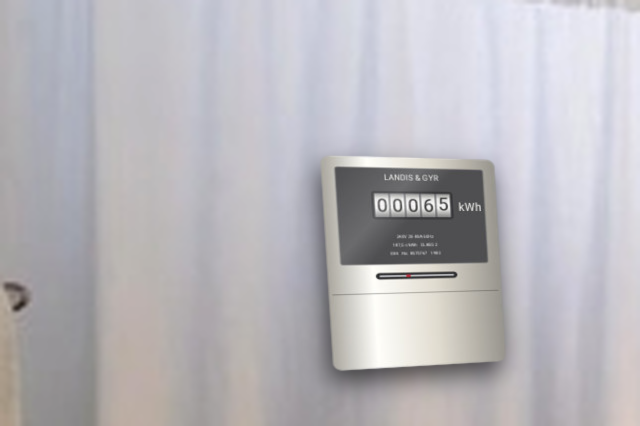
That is kWh 65
